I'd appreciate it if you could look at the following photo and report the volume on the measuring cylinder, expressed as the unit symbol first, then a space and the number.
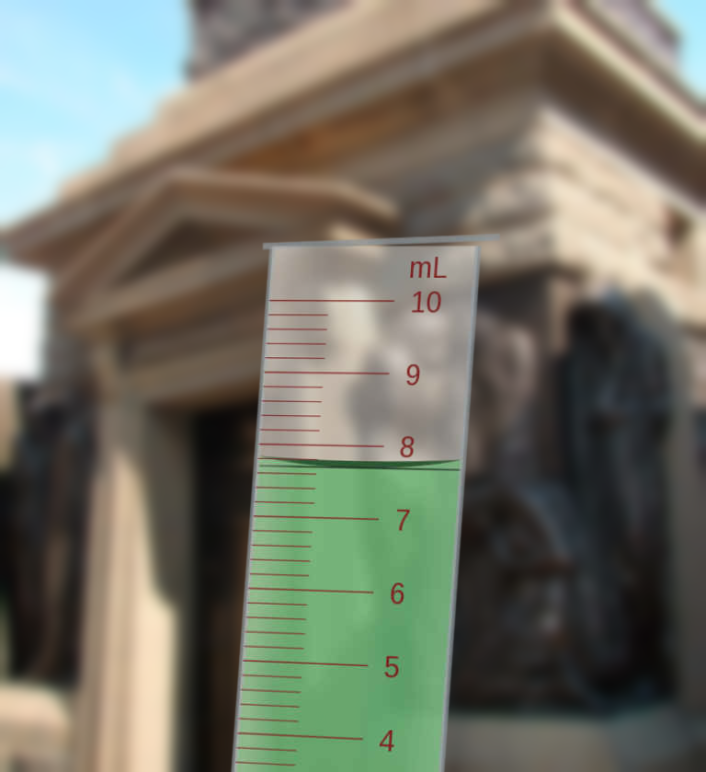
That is mL 7.7
